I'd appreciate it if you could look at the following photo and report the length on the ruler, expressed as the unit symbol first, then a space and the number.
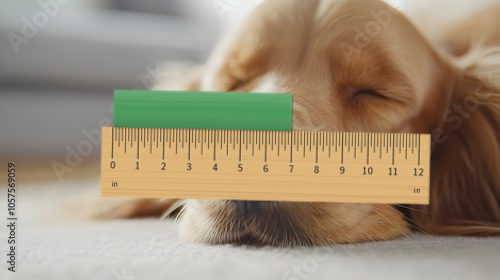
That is in 7
